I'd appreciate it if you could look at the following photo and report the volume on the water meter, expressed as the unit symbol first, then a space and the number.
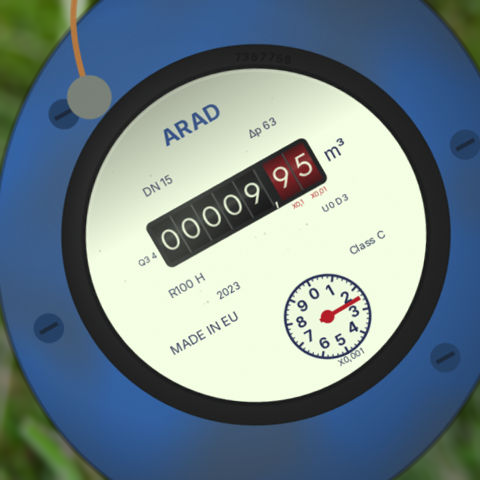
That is m³ 9.952
